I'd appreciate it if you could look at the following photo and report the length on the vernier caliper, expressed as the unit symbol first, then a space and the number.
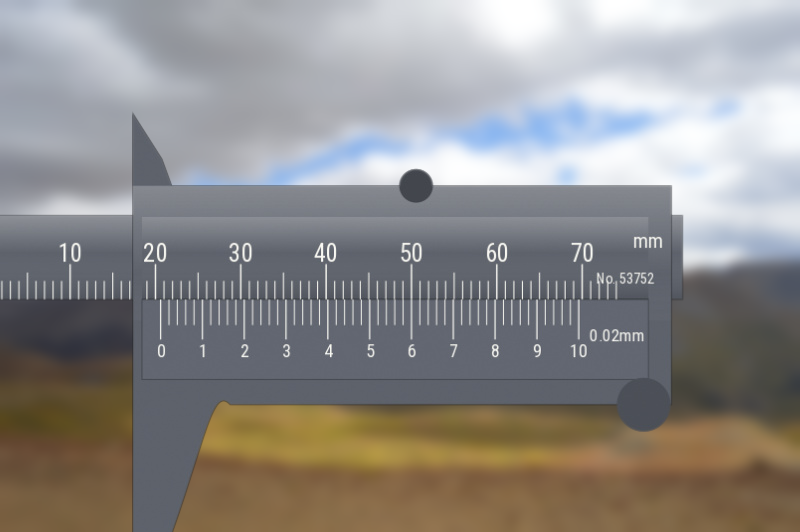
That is mm 20.6
